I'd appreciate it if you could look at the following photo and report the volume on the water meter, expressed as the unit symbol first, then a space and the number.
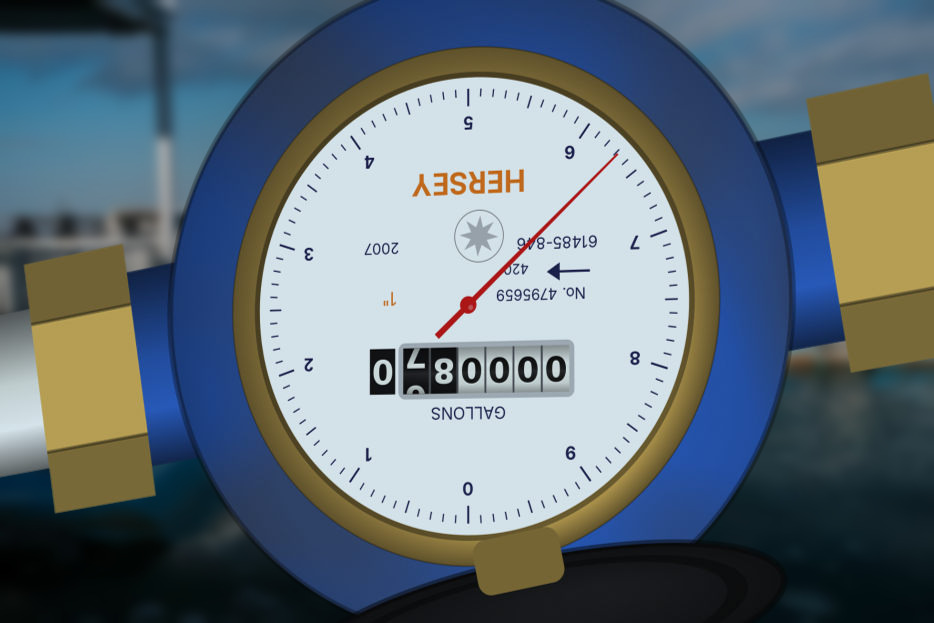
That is gal 866.3
